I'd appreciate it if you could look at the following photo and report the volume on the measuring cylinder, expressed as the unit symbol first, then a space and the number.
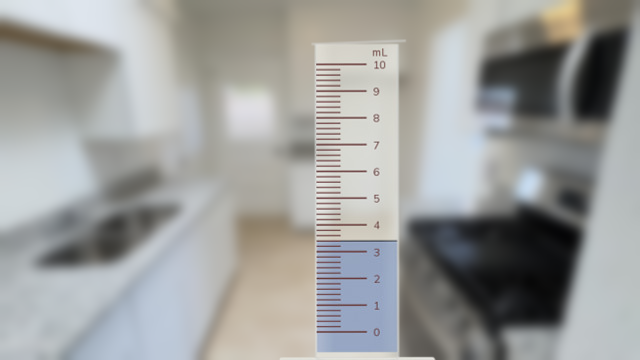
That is mL 3.4
